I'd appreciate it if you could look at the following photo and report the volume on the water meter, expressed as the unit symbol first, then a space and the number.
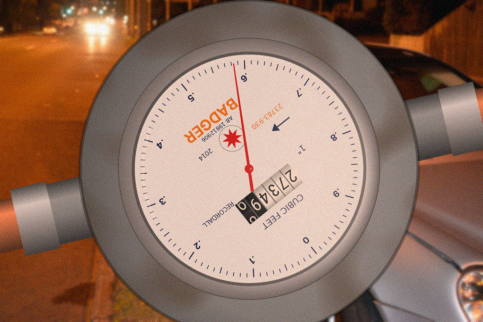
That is ft³ 273498.58
